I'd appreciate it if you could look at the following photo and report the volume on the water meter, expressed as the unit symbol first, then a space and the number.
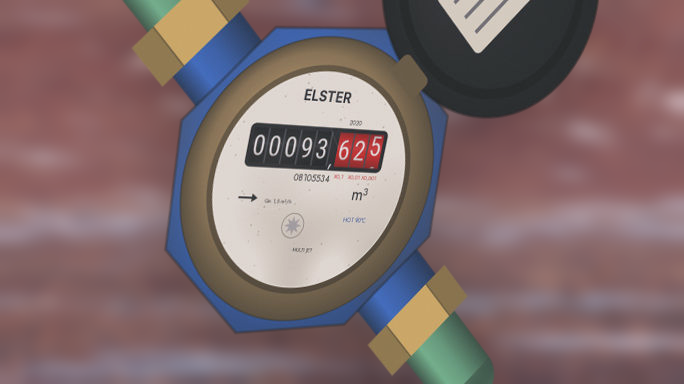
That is m³ 93.625
